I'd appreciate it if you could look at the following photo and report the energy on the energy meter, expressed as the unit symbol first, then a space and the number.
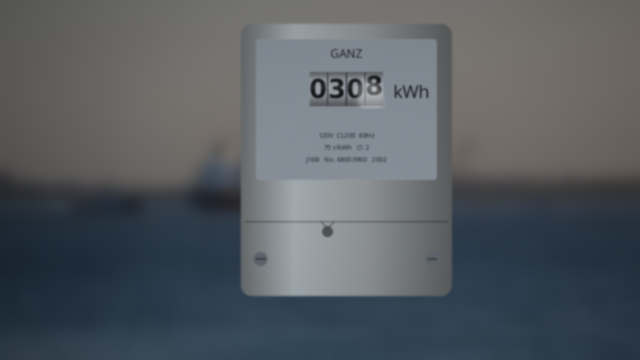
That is kWh 308
